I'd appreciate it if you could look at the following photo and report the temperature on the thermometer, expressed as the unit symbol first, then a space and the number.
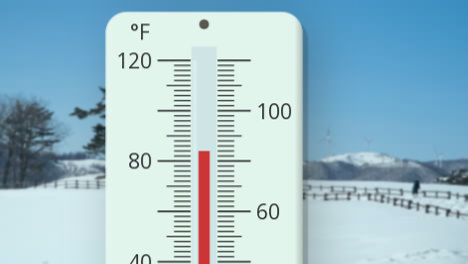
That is °F 84
